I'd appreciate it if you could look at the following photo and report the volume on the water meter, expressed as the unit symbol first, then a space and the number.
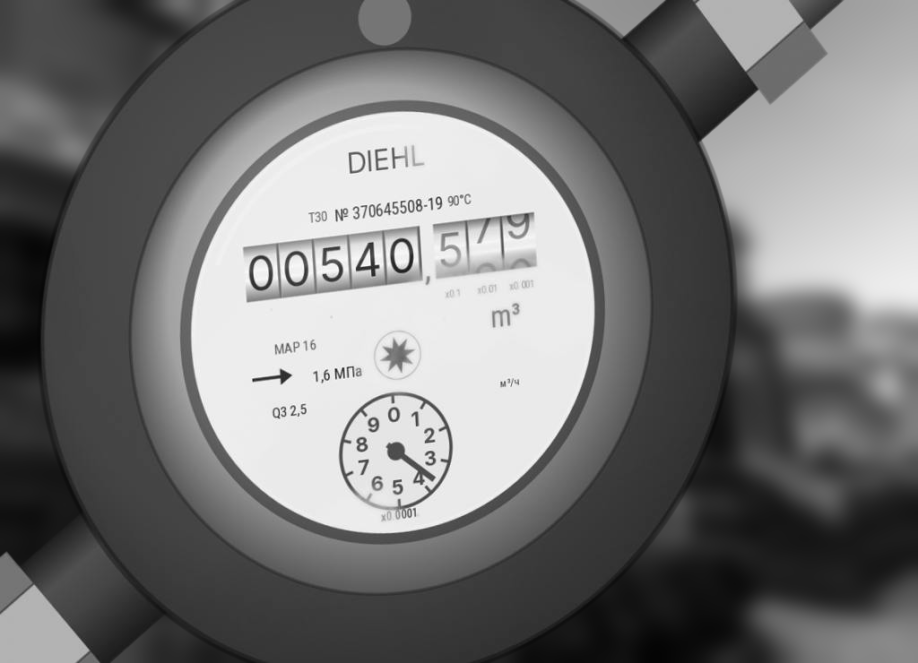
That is m³ 540.5793
